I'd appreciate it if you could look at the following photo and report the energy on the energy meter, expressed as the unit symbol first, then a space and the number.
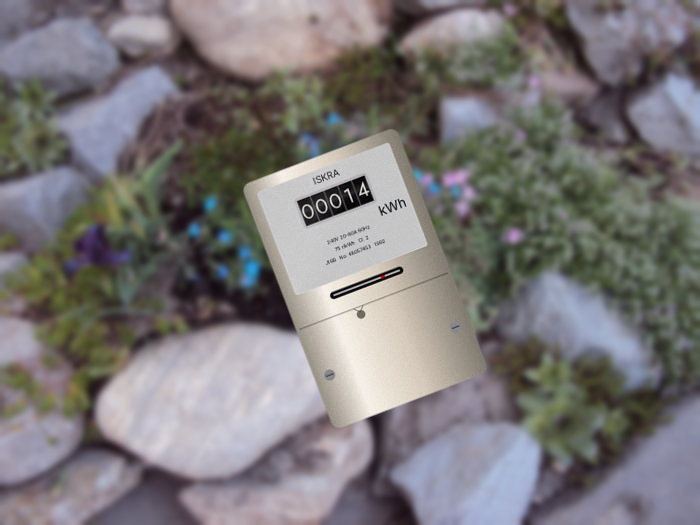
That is kWh 14
